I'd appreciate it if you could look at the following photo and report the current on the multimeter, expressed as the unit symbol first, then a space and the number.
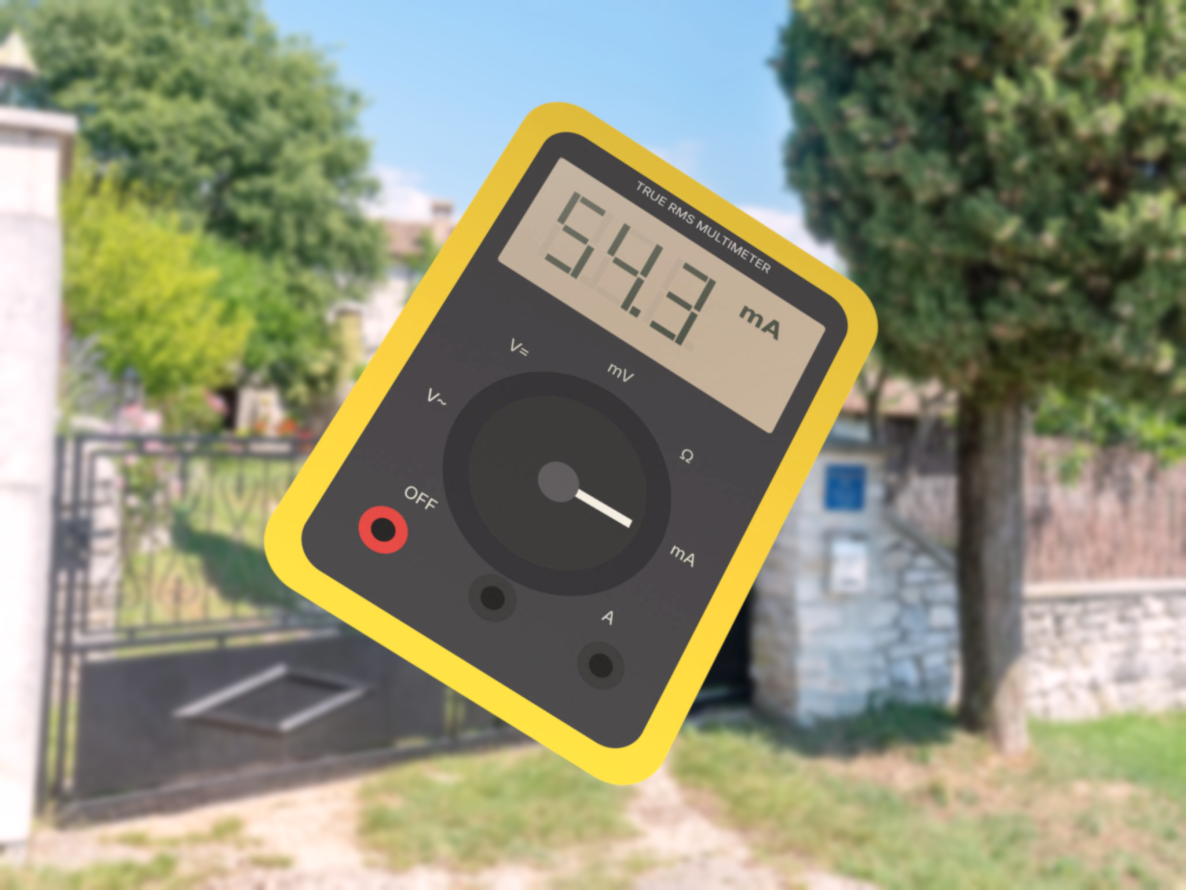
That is mA 54.3
